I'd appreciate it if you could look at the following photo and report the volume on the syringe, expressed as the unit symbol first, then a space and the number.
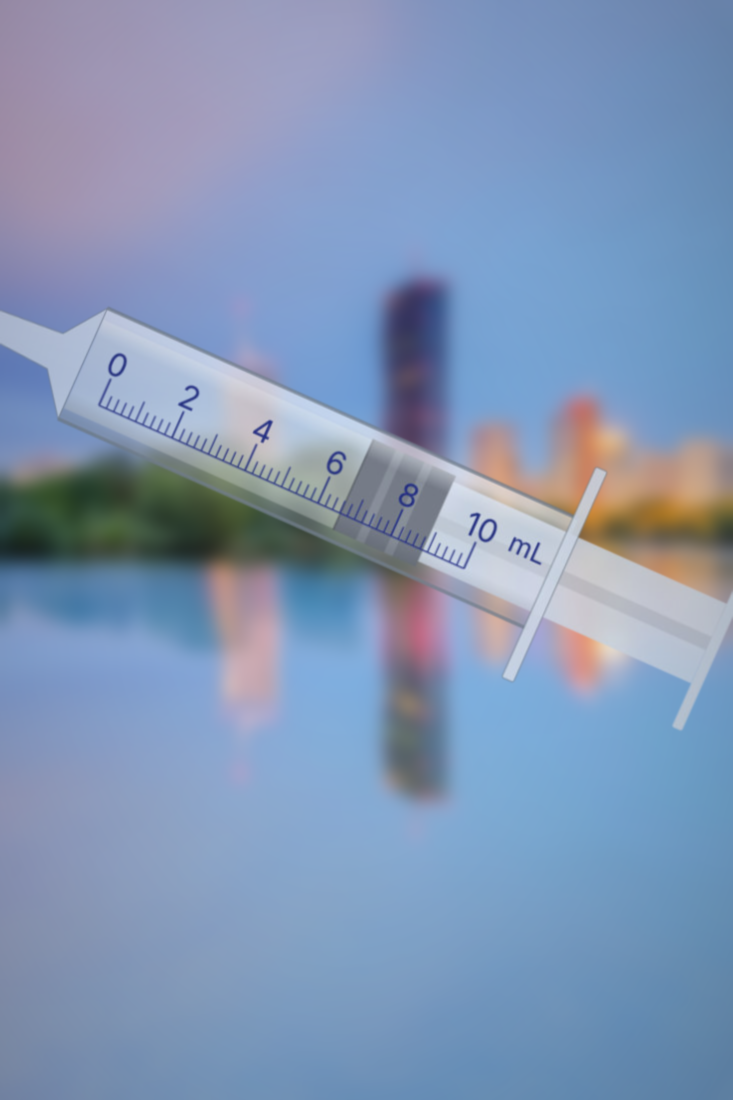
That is mL 6.6
